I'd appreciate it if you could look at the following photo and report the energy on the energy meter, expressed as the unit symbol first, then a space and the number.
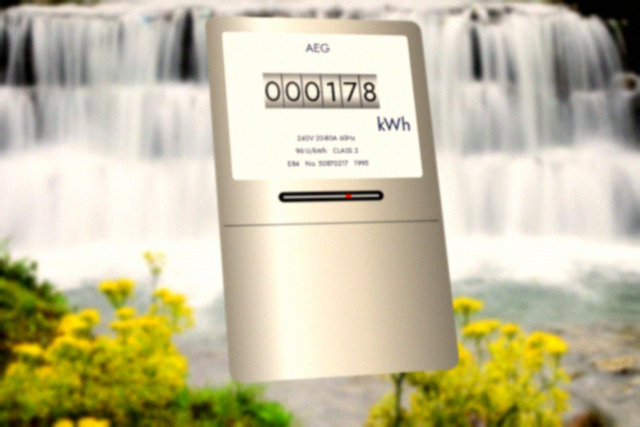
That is kWh 178
